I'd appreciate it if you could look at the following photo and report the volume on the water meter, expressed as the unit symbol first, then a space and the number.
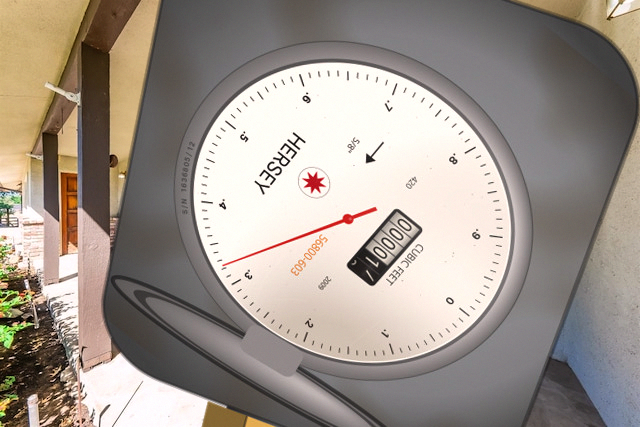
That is ft³ 17.32
